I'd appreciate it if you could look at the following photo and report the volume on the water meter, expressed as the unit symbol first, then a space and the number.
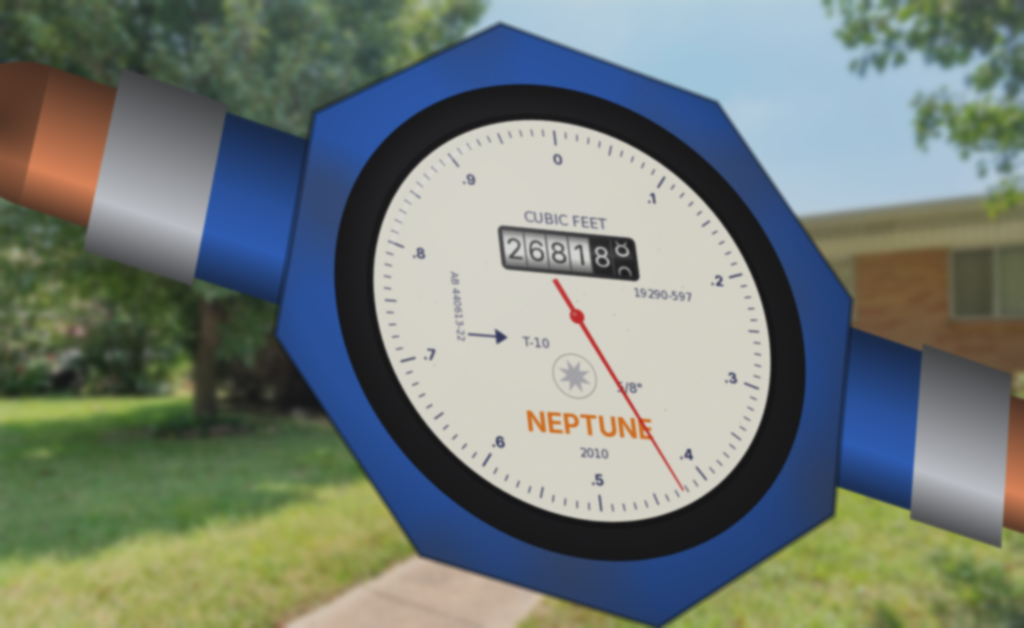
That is ft³ 268188.42
